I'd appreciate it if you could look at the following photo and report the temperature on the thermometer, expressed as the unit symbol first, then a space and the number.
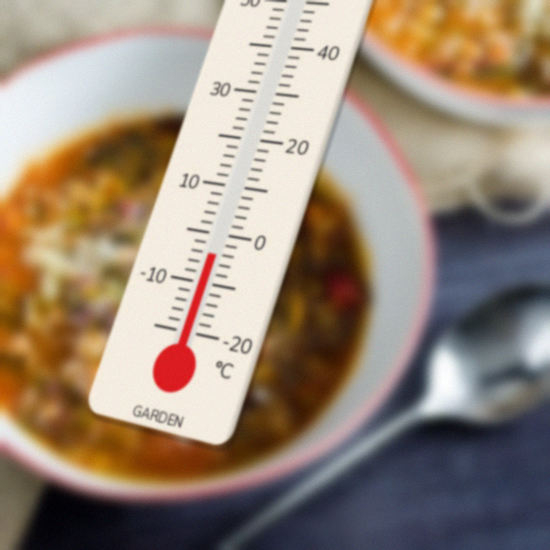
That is °C -4
